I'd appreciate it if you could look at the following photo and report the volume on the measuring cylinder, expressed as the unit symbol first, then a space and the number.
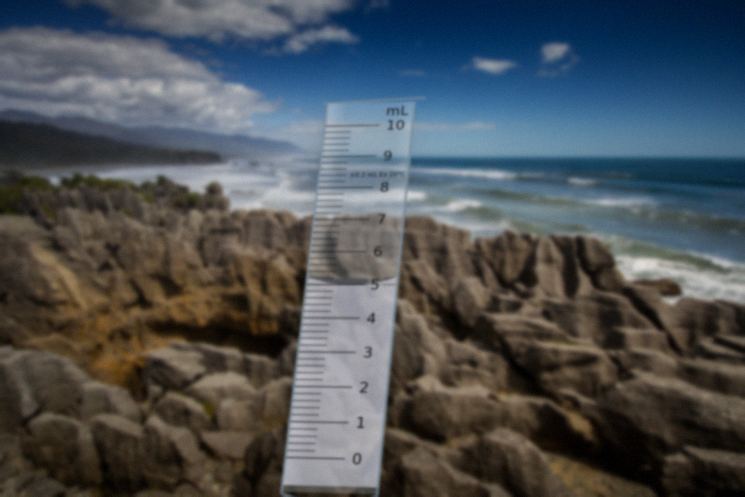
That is mL 5
